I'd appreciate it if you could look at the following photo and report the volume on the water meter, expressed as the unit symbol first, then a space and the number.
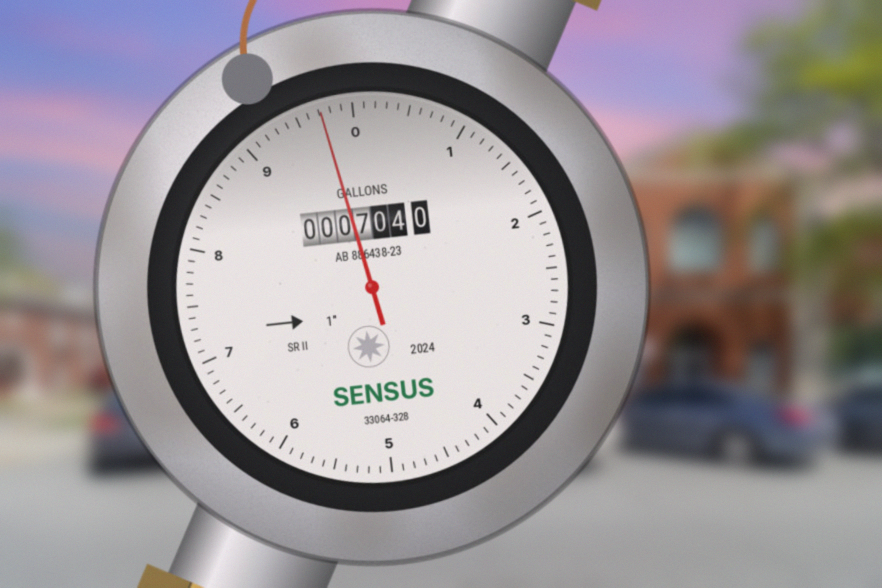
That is gal 7039.7
